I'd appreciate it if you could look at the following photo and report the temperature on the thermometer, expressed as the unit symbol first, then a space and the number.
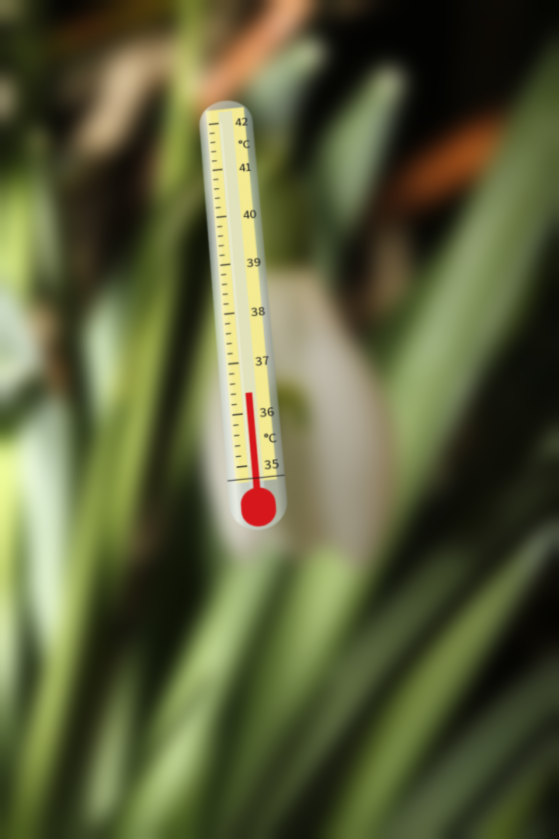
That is °C 36.4
